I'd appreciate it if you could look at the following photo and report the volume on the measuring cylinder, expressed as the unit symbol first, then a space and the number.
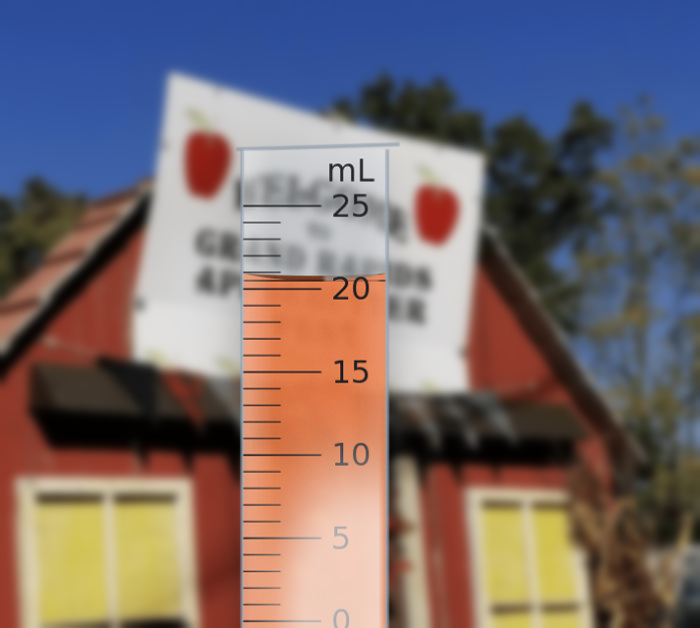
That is mL 20.5
